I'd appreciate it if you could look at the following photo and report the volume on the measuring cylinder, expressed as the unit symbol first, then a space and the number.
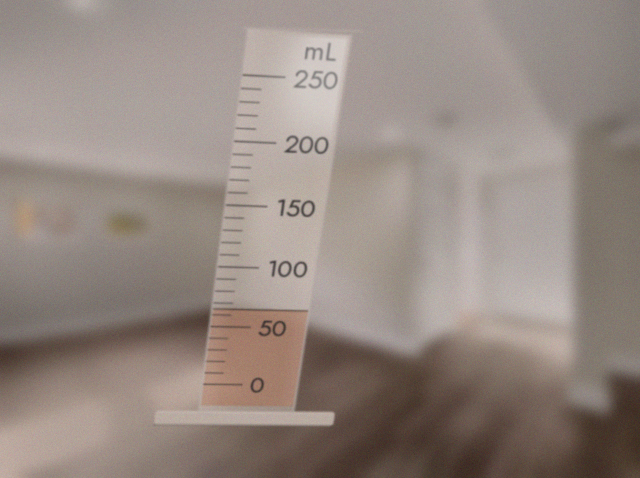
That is mL 65
